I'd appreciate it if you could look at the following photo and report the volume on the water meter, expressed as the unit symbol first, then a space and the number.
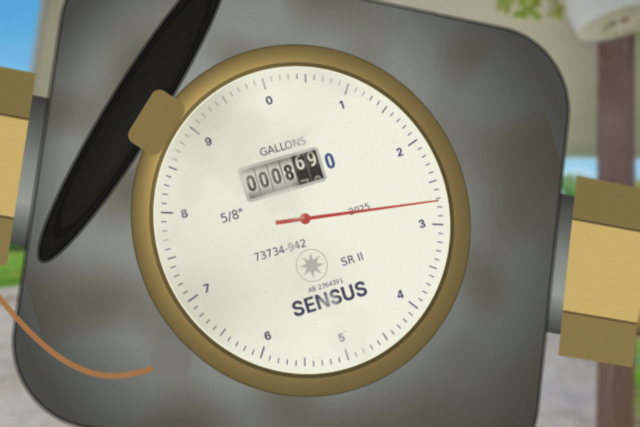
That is gal 8692.7
